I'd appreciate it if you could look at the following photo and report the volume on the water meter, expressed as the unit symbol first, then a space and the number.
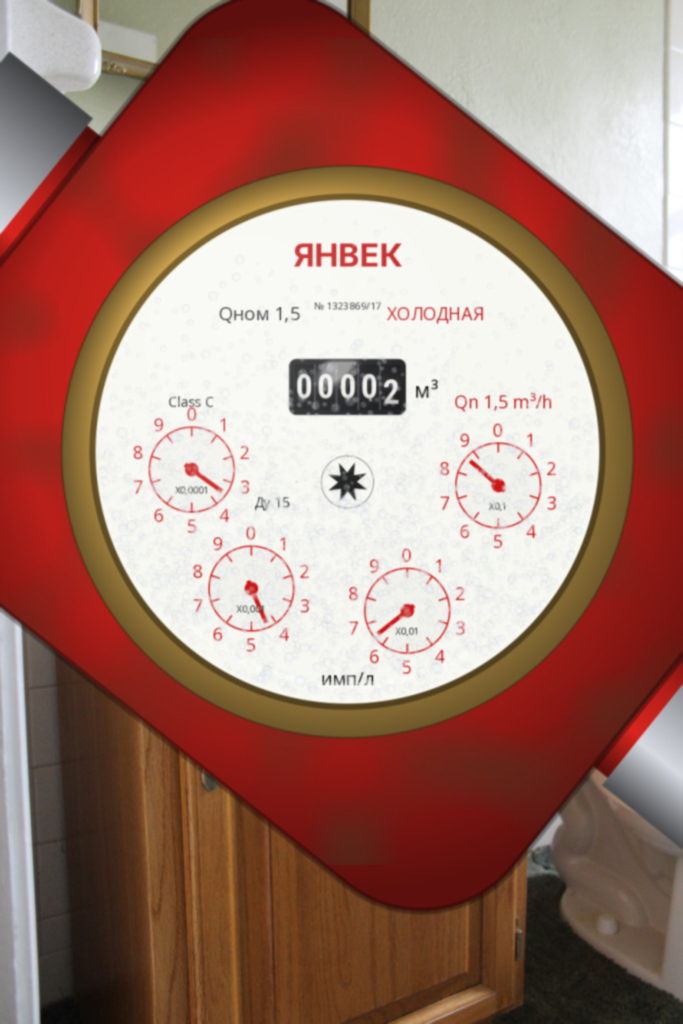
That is m³ 1.8643
